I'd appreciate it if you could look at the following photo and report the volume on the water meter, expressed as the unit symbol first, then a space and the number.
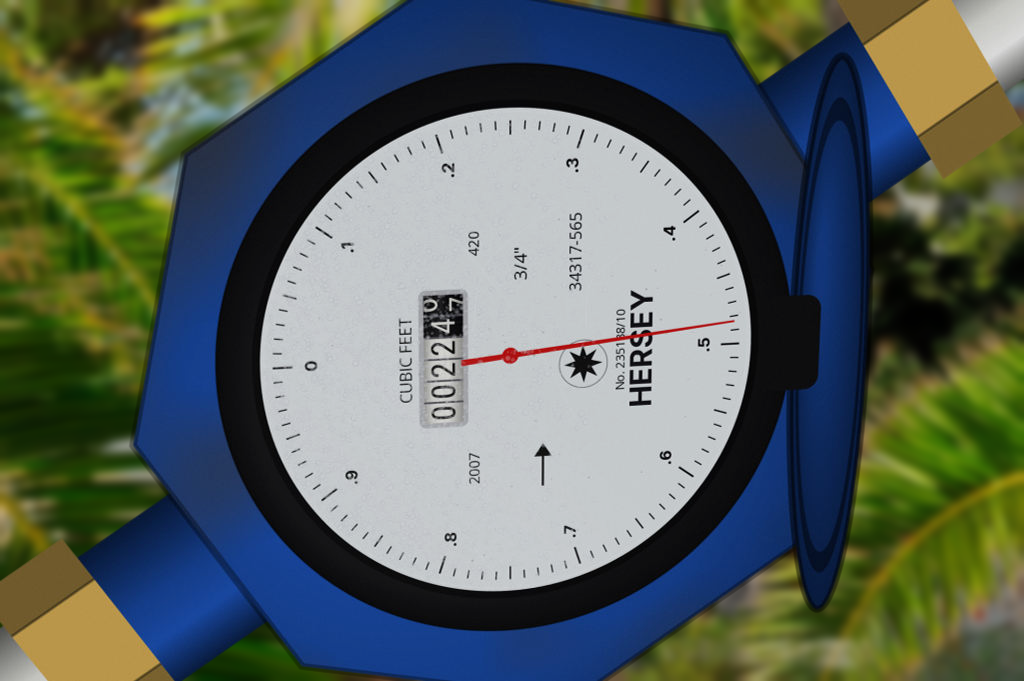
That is ft³ 2246.48
